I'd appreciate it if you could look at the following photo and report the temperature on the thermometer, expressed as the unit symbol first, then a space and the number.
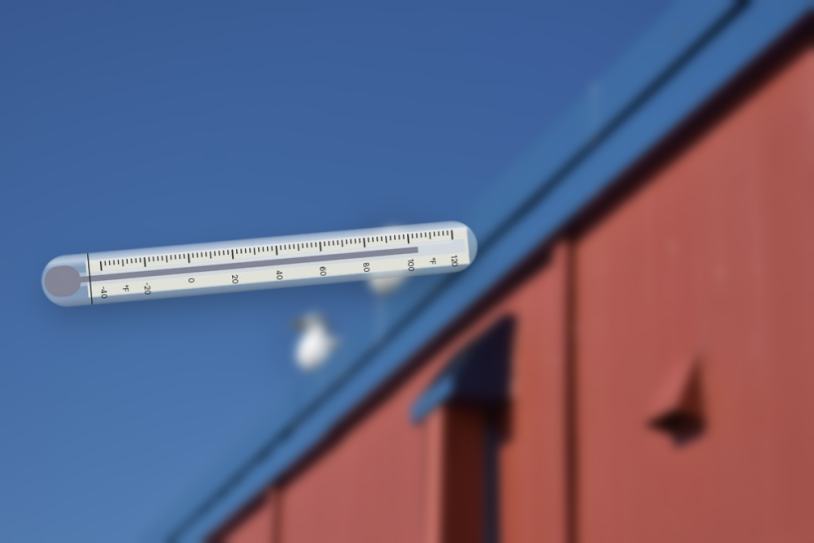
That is °F 104
